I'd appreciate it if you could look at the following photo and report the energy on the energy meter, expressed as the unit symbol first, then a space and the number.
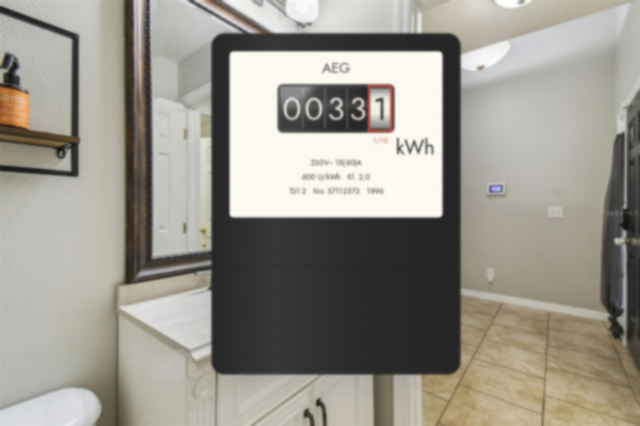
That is kWh 33.1
